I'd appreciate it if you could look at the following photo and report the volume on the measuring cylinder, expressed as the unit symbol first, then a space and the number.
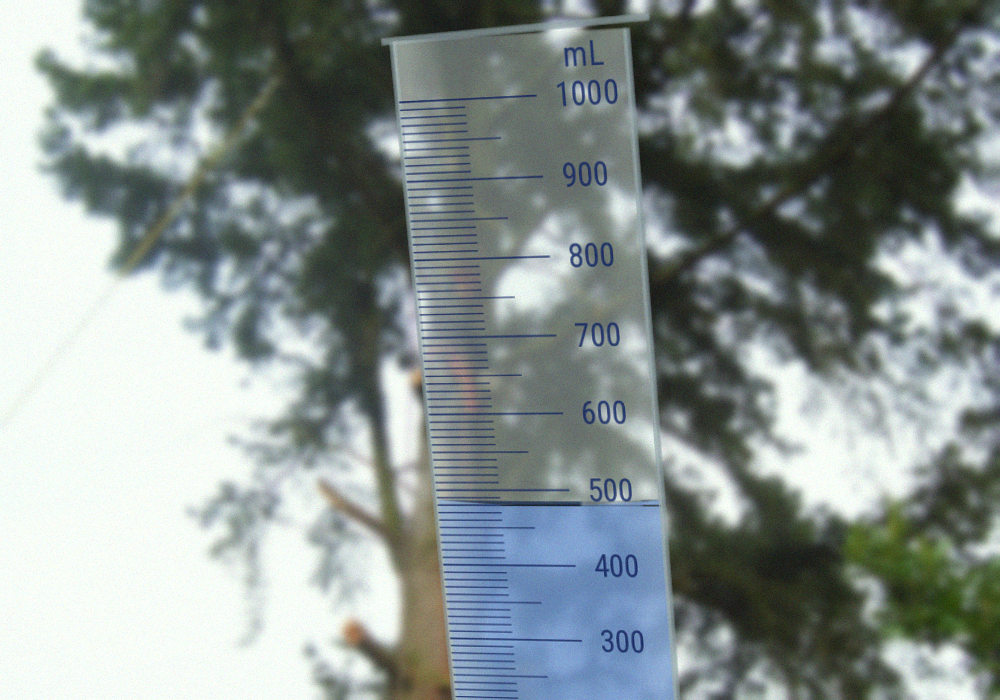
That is mL 480
